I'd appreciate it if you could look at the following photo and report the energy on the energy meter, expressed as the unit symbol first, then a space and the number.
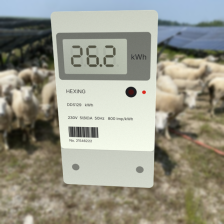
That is kWh 26.2
